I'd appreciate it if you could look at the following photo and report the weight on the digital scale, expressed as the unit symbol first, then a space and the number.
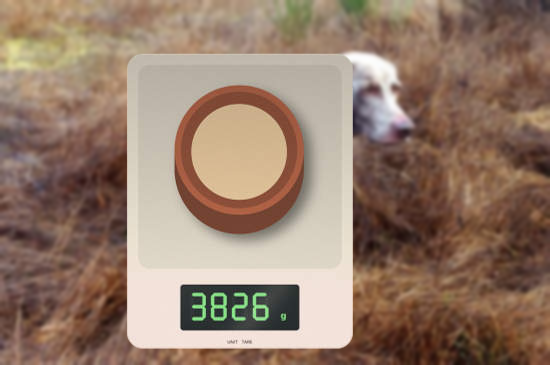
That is g 3826
